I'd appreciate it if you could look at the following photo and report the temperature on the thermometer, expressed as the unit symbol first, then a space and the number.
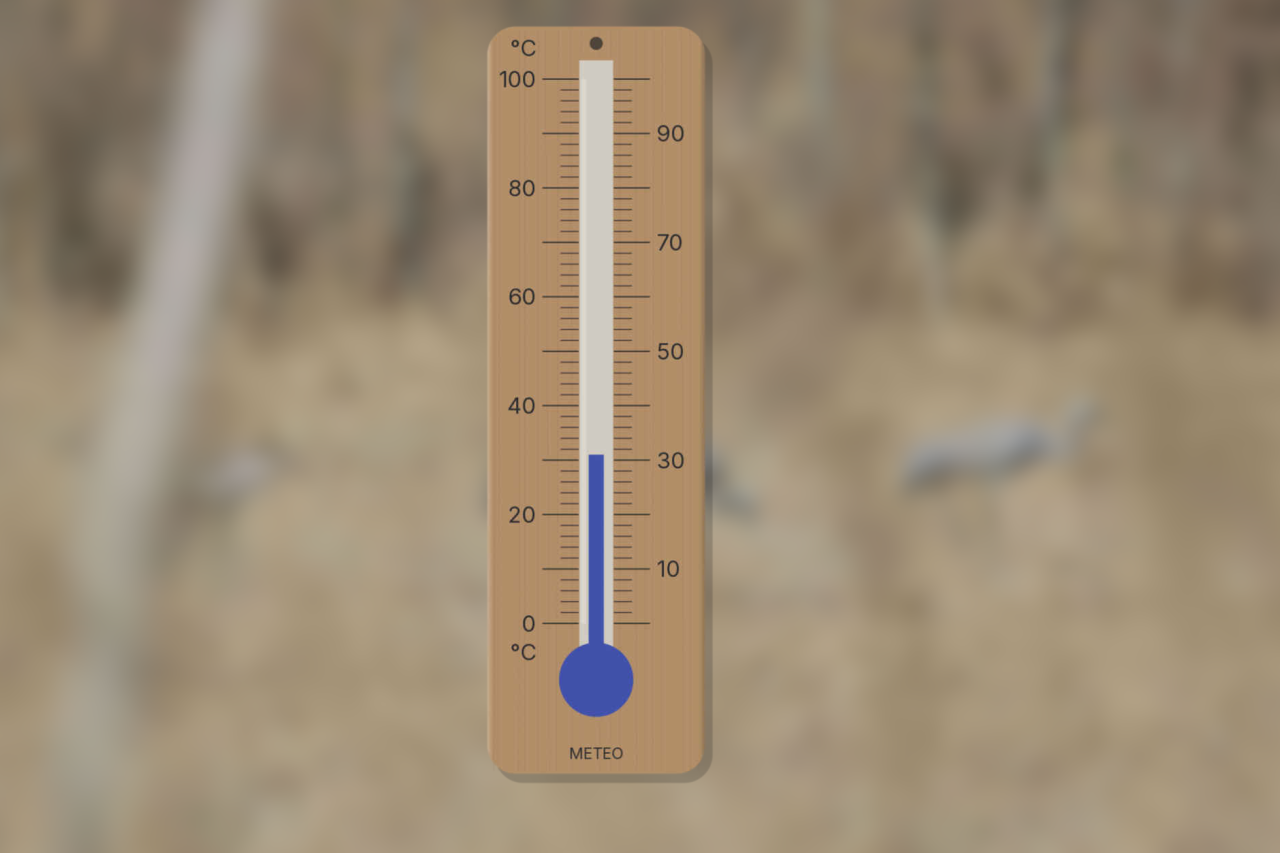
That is °C 31
